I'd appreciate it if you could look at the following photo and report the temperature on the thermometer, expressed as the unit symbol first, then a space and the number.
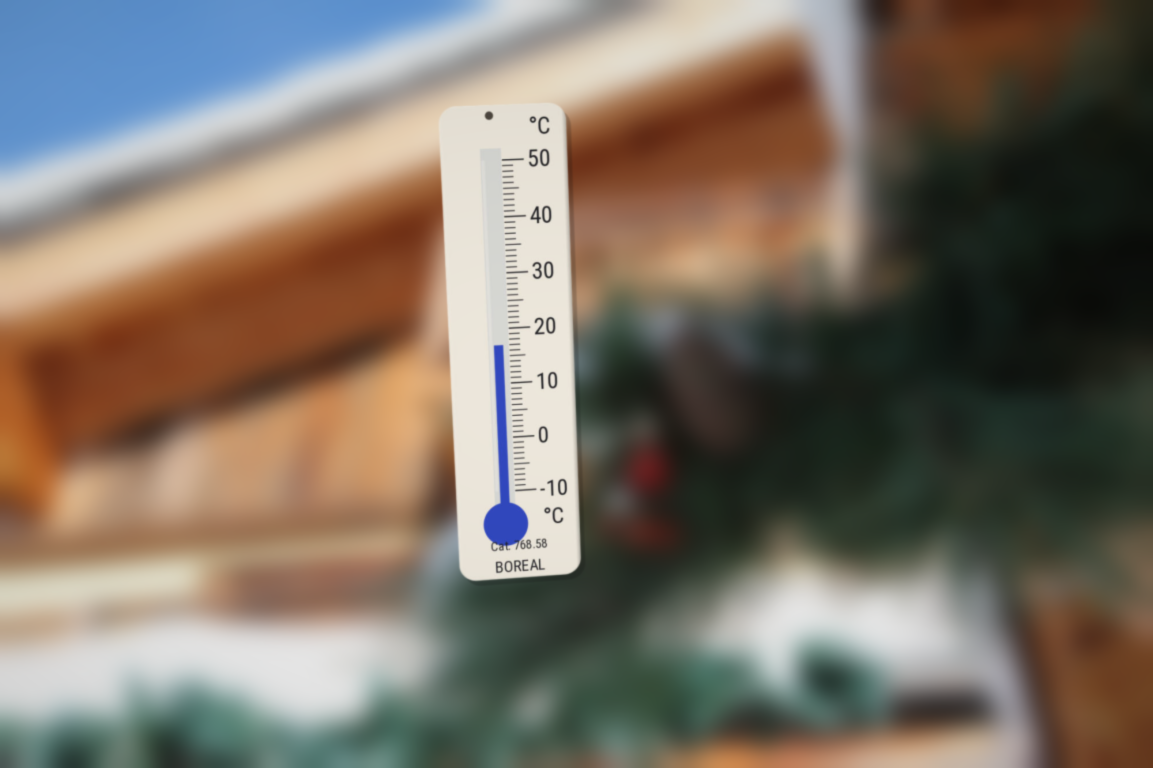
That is °C 17
